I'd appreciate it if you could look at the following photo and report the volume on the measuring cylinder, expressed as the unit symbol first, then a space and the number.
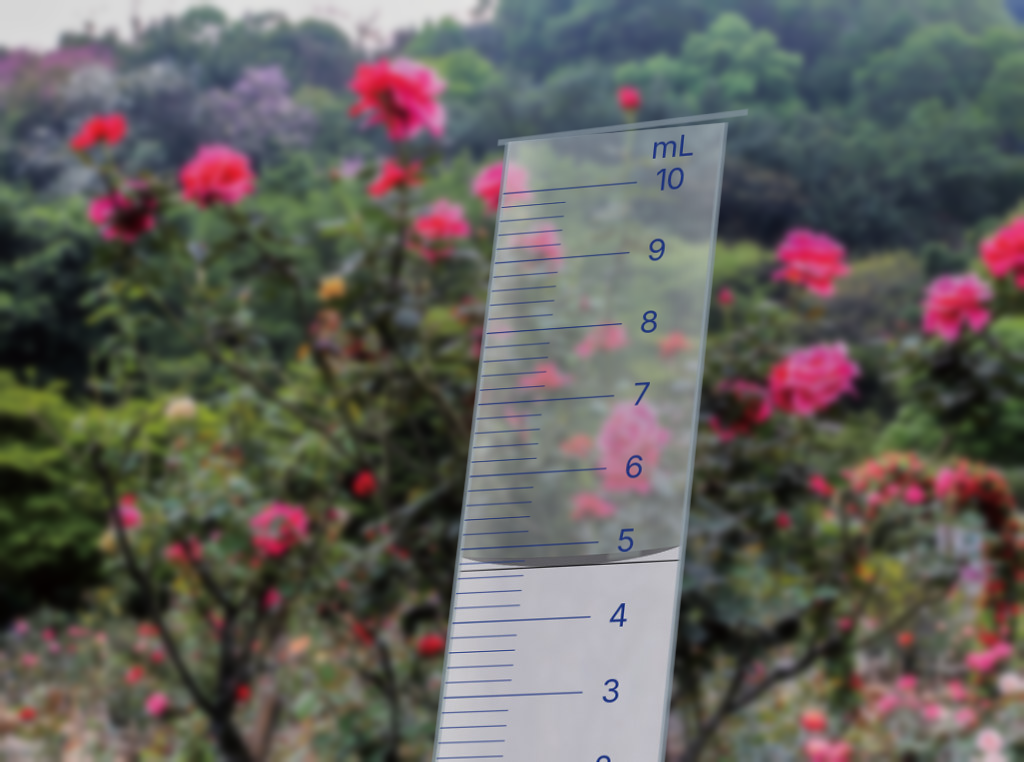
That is mL 4.7
